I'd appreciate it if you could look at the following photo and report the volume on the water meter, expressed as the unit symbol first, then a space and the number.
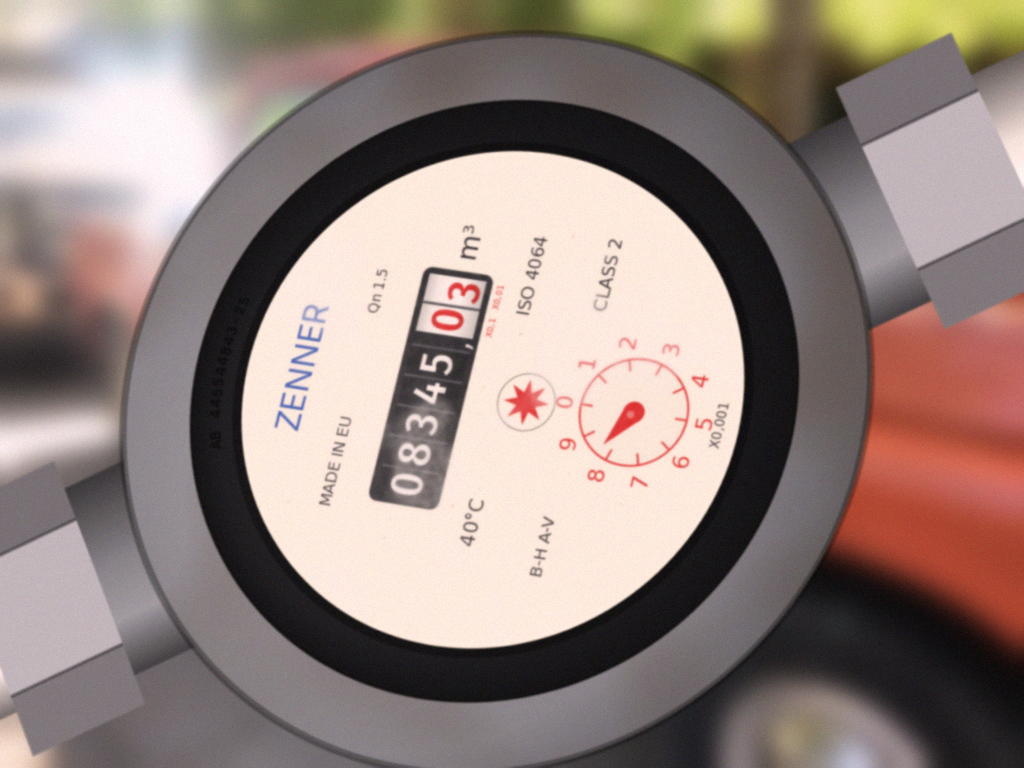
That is m³ 8345.028
